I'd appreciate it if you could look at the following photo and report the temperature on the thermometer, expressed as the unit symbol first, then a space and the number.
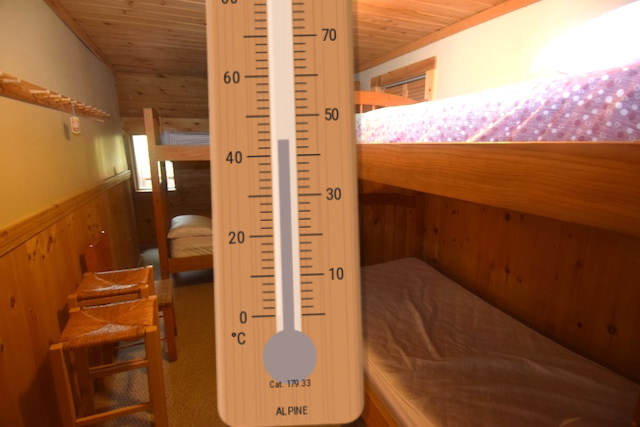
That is °C 44
